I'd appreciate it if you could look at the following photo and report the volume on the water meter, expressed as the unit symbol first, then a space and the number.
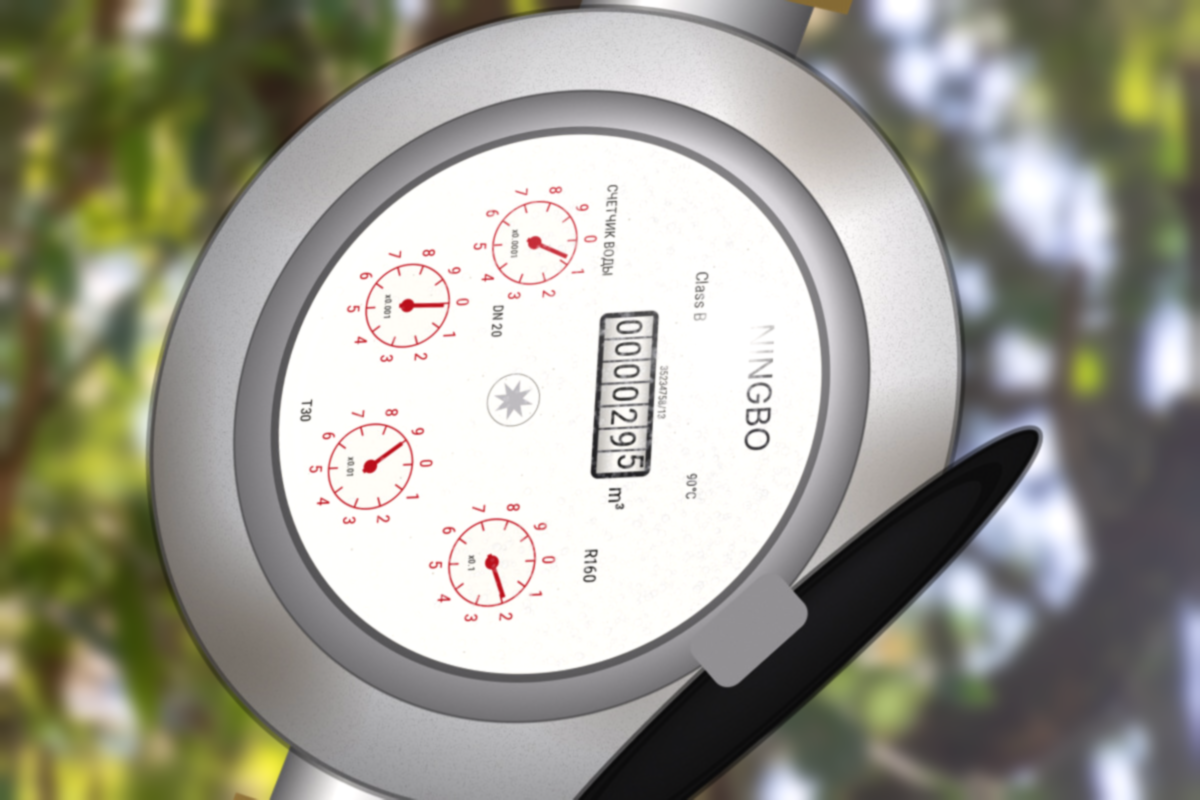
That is m³ 295.1900
